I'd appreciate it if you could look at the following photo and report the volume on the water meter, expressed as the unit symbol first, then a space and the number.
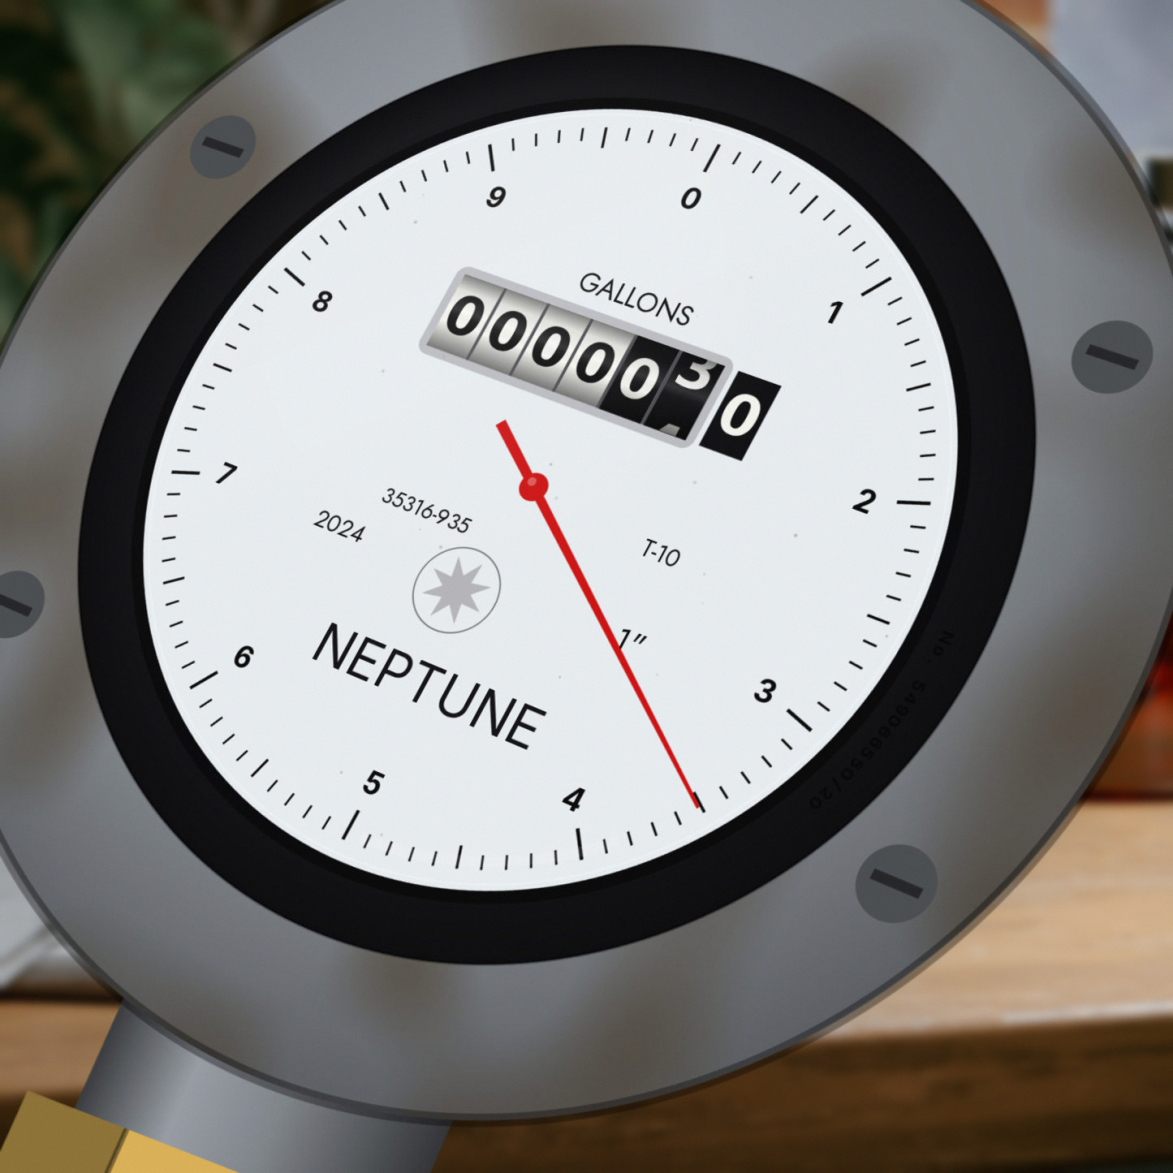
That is gal 33.5
